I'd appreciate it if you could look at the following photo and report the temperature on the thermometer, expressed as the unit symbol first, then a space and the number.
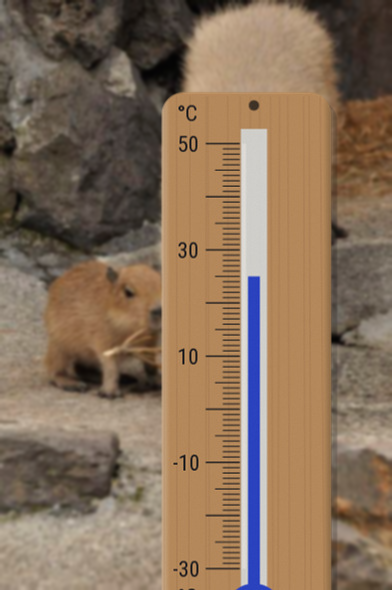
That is °C 25
